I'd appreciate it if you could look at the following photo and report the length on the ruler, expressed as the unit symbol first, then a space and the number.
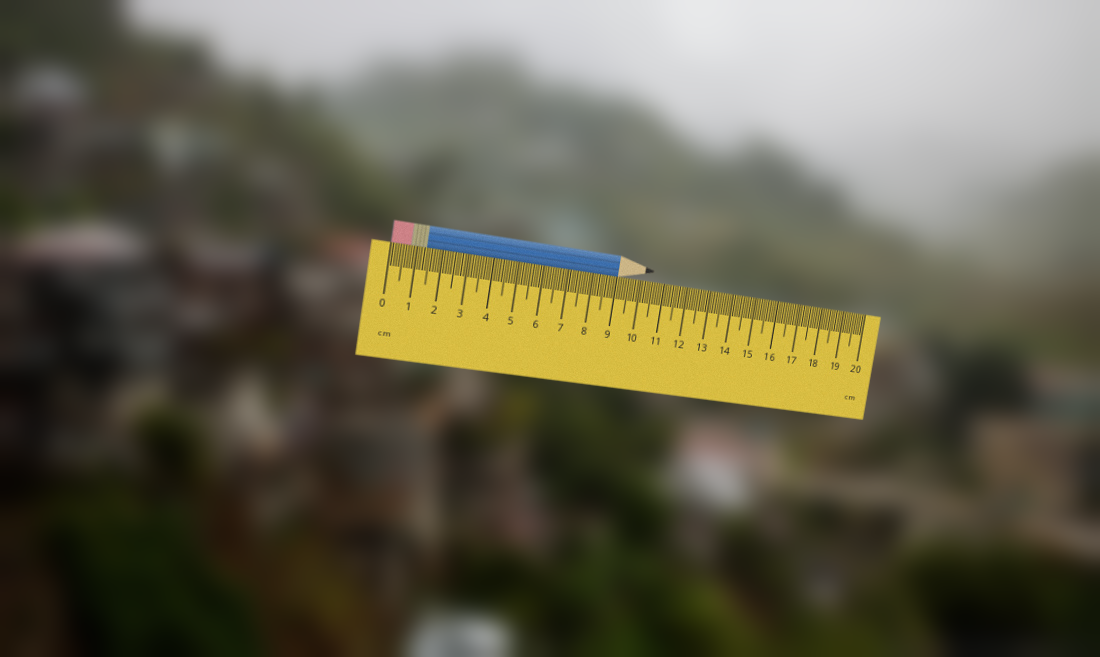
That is cm 10.5
